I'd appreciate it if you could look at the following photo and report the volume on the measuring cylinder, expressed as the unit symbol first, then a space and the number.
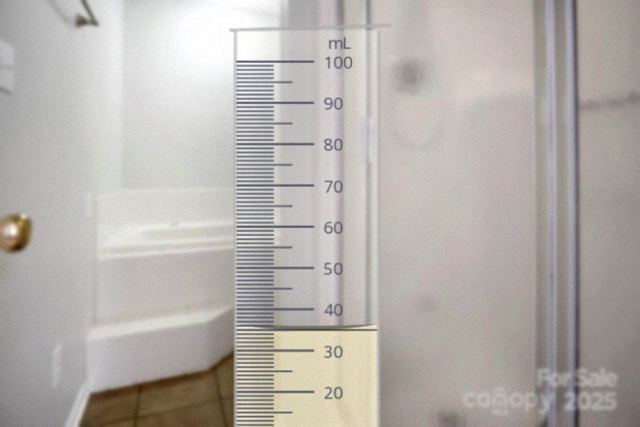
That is mL 35
